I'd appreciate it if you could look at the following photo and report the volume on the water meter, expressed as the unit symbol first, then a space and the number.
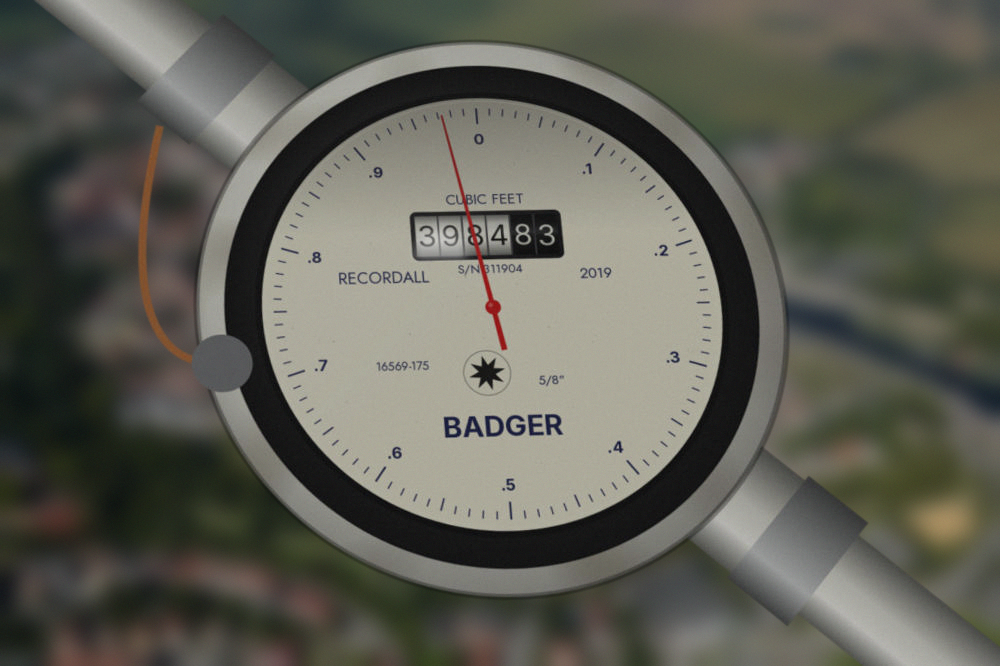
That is ft³ 398482.97
